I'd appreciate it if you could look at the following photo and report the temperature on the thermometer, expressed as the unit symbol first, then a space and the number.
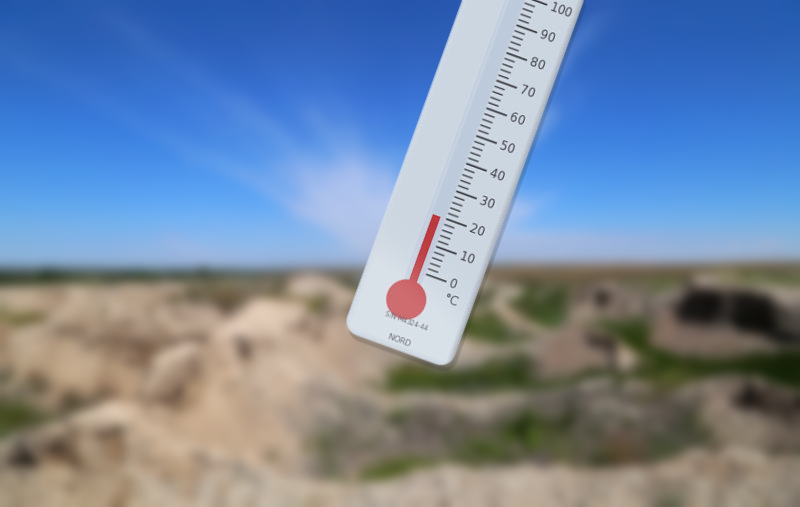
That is °C 20
